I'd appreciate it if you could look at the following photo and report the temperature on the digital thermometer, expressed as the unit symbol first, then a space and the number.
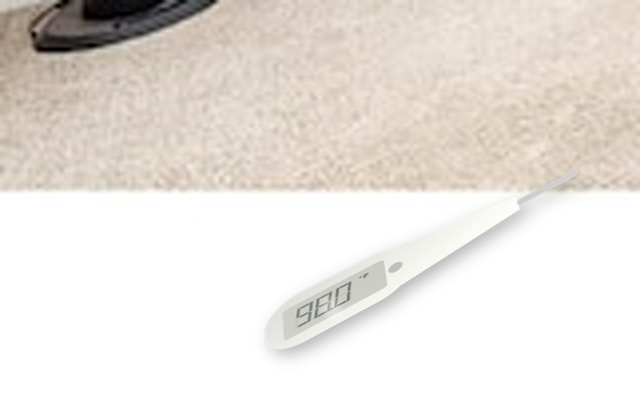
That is °F 98.0
